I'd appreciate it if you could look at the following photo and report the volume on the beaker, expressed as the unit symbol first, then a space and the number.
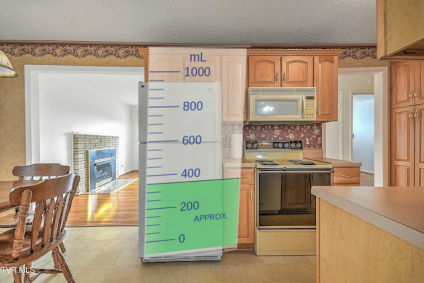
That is mL 350
